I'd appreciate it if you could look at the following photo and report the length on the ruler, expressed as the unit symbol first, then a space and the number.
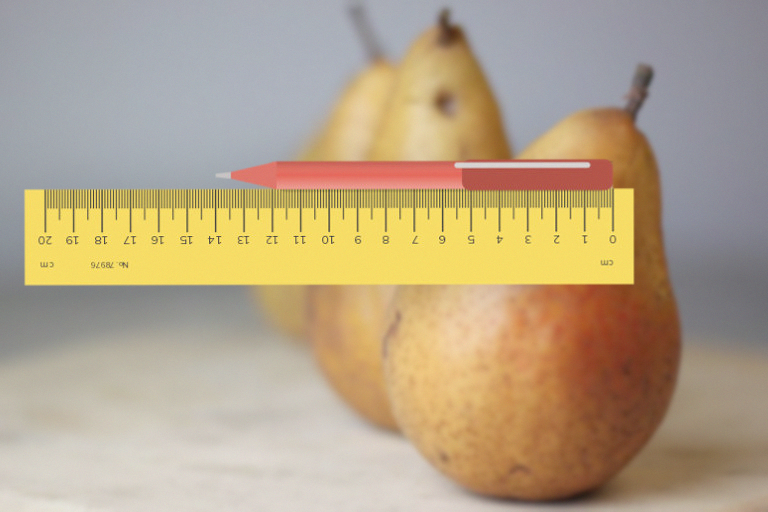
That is cm 14
